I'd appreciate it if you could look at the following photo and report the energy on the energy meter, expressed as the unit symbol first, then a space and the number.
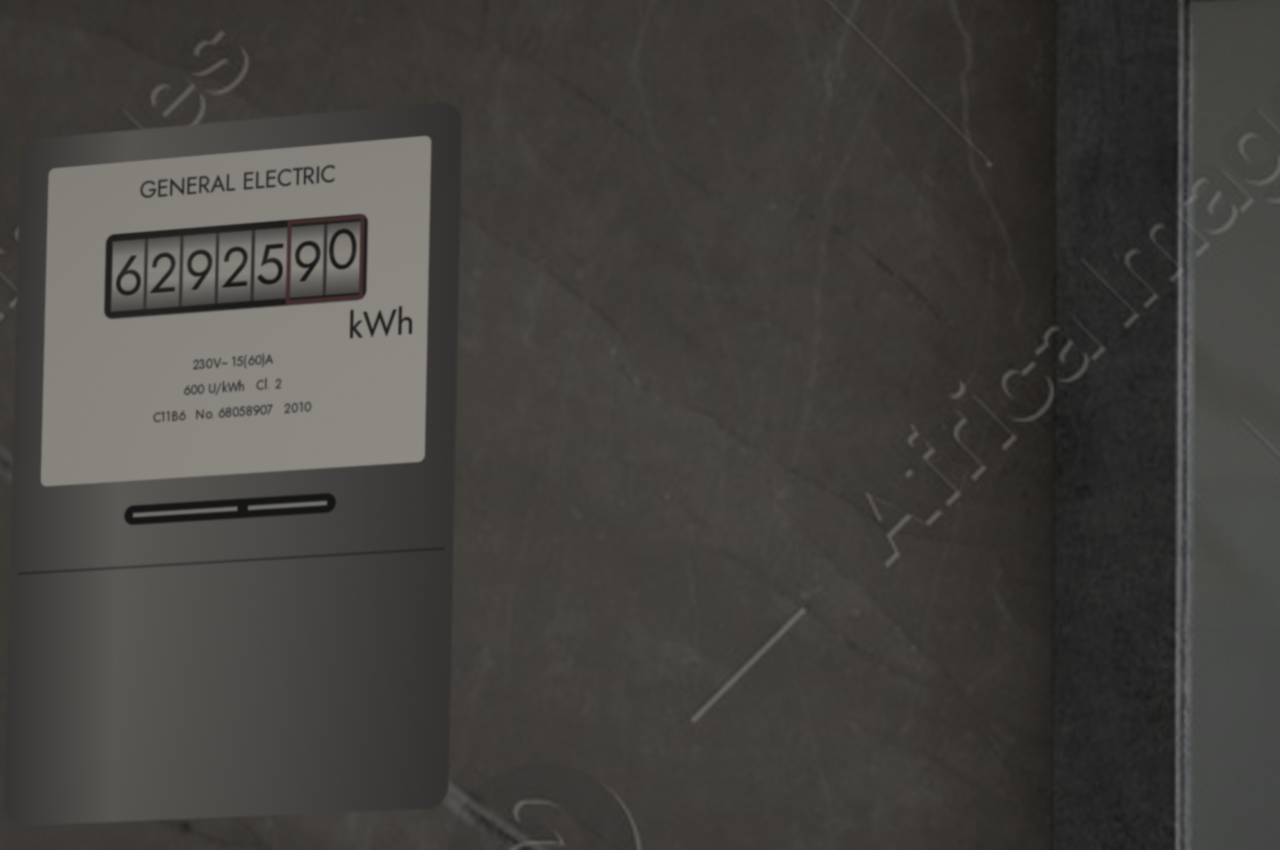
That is kWh 62925.90
